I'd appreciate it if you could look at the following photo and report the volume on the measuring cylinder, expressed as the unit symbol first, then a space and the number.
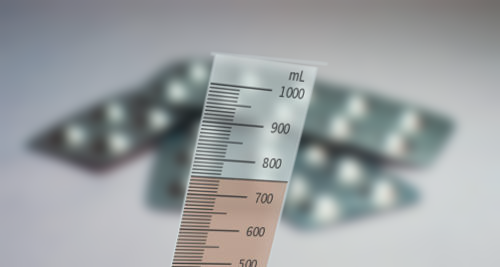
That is mL 750
